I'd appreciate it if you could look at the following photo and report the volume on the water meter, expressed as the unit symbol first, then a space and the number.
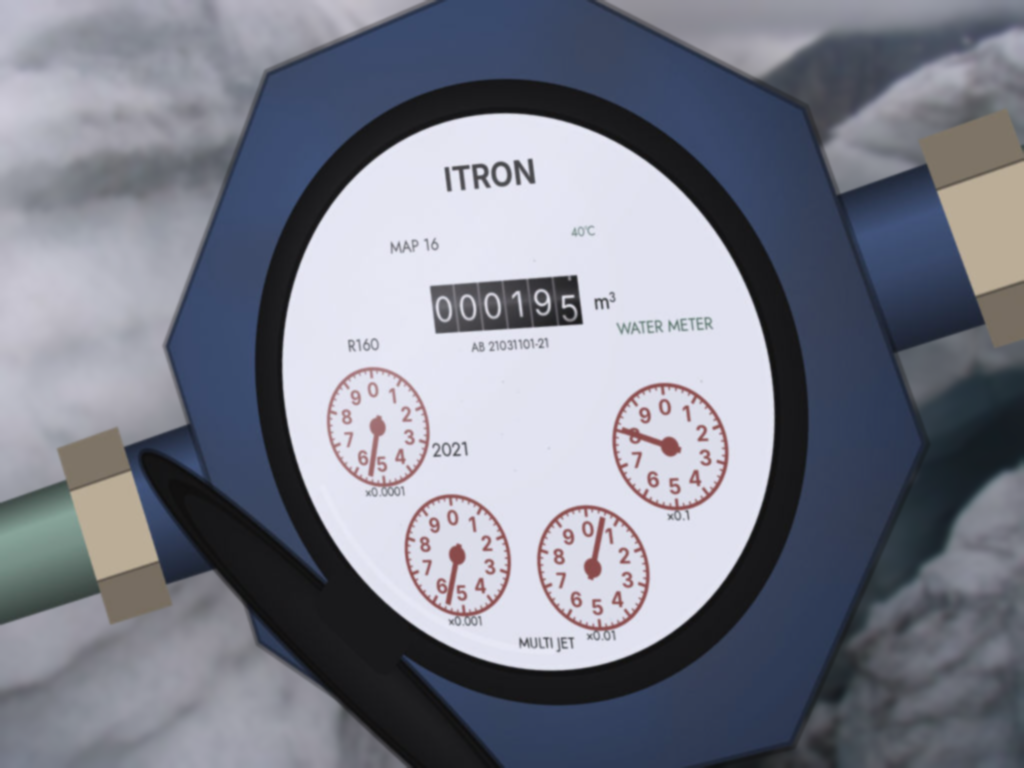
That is m³ 194.8055
